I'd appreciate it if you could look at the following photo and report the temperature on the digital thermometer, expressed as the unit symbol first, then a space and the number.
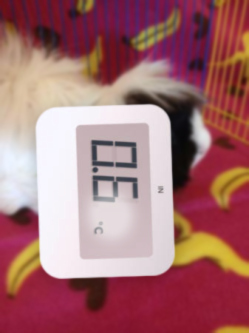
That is °C 0.6
